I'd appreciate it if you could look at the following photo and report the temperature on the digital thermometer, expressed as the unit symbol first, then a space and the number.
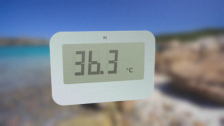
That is °C 36.3
